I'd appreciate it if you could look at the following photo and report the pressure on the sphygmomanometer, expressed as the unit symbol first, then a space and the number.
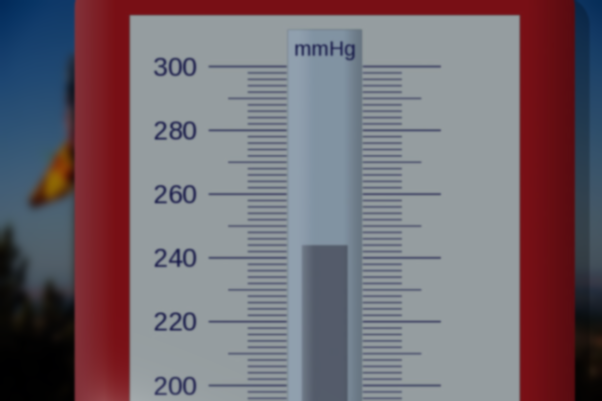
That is mmHg 244
